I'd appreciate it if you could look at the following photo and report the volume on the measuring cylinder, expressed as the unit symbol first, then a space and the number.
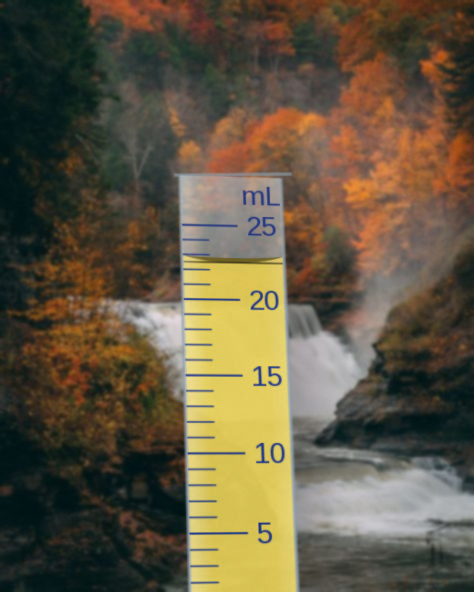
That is mL 22.5
